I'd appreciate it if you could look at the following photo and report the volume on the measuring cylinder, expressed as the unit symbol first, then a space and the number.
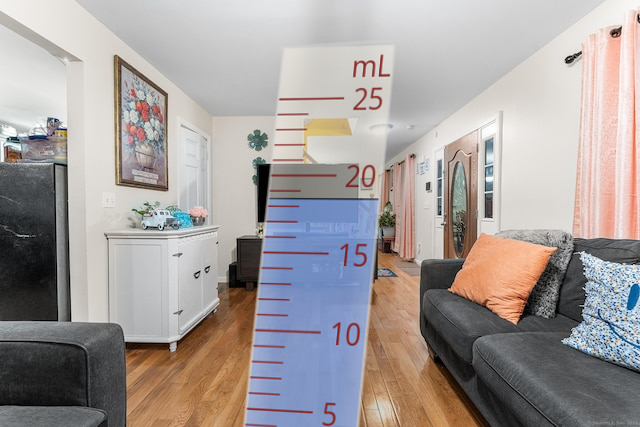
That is mL 18.5
